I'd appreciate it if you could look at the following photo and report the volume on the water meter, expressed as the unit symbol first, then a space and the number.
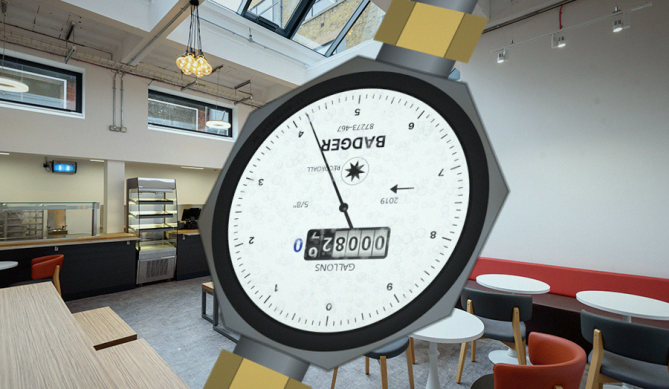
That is gal 8264.2
